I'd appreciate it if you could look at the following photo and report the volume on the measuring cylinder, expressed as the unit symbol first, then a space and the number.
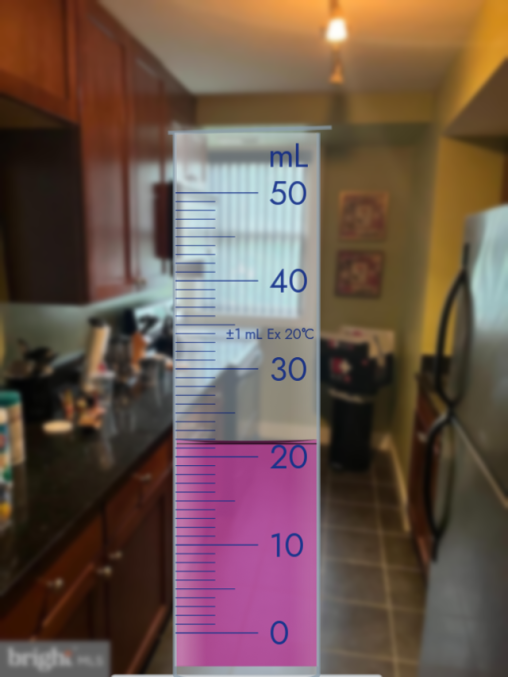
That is mL 21.5
